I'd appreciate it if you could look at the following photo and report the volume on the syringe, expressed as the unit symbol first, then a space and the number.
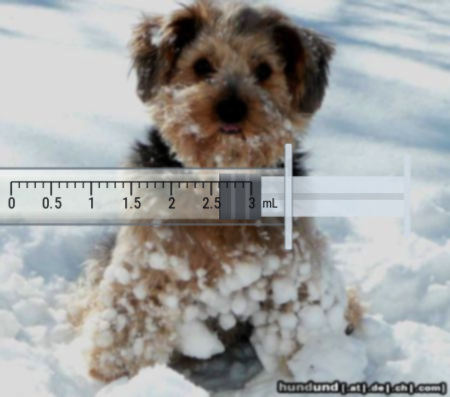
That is mL 2.6
